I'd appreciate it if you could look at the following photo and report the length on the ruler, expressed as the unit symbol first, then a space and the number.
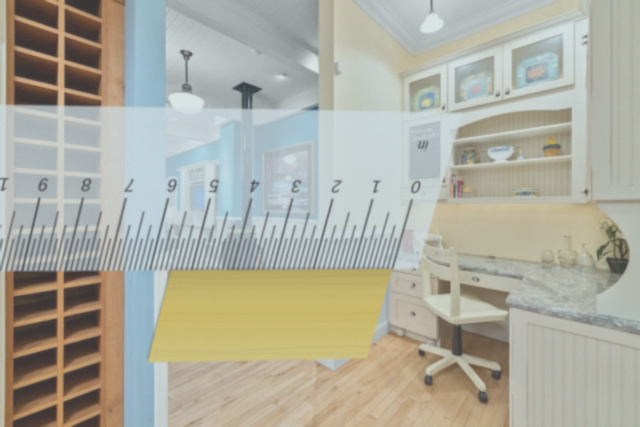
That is in 5.5
